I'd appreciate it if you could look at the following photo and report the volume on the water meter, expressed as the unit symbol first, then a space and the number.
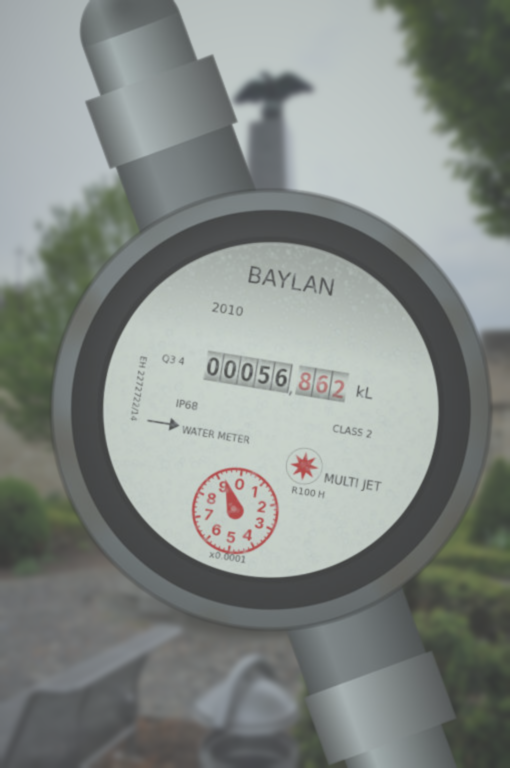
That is kL 56.8619
